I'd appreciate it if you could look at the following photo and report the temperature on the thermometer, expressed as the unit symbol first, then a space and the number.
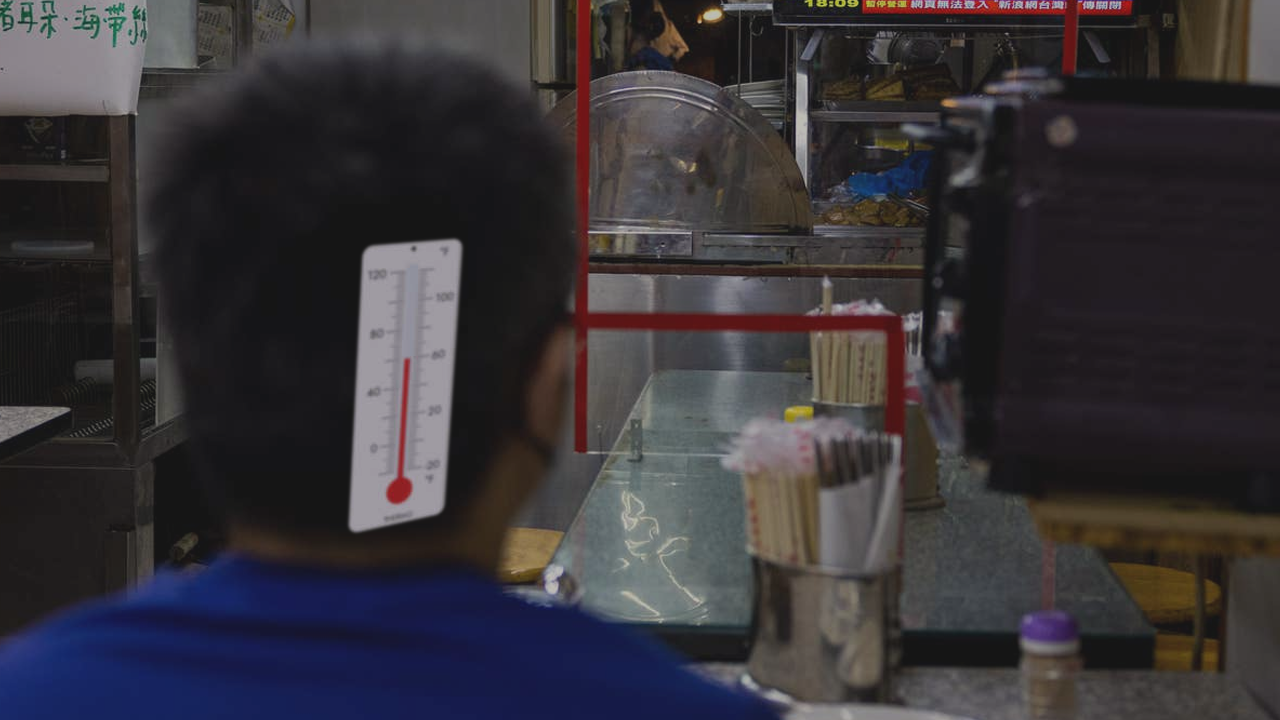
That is °F 60
